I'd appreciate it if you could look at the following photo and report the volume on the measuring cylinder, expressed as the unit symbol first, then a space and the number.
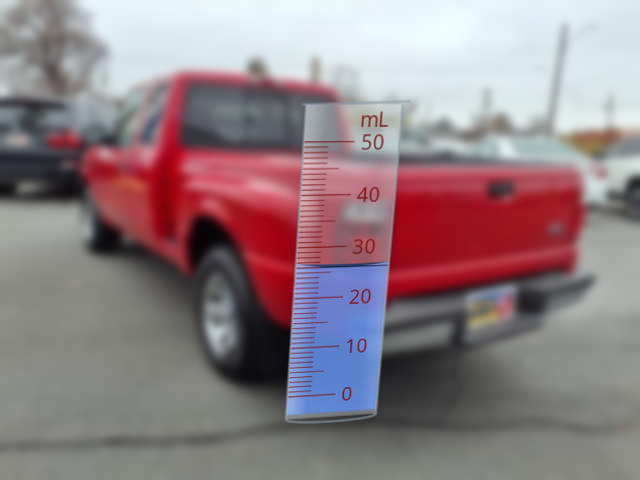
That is mL 26
